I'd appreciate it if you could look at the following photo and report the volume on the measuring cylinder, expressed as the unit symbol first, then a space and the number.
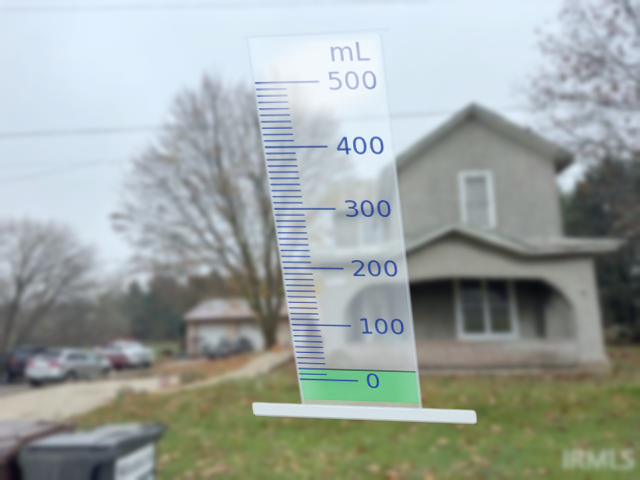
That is mL 20
